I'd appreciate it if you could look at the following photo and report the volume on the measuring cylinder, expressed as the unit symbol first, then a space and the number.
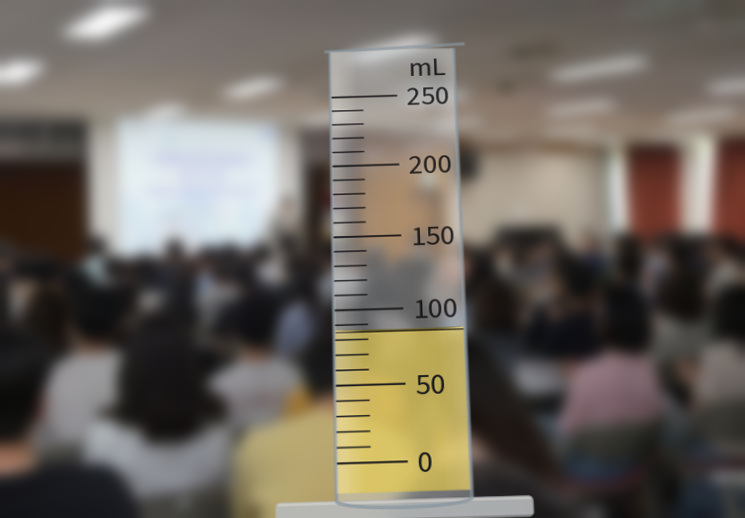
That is mL 85
